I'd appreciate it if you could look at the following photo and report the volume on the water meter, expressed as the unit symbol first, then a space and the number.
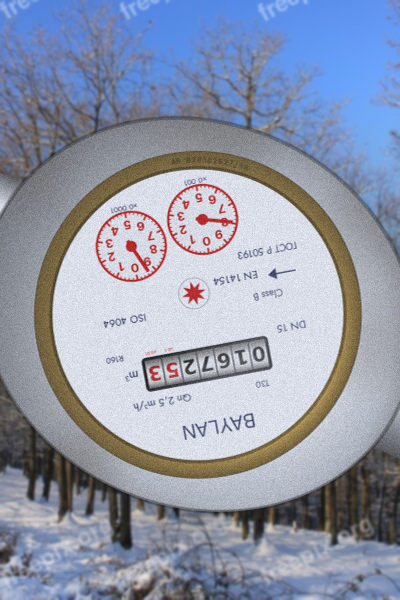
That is m³ 1672.5379
